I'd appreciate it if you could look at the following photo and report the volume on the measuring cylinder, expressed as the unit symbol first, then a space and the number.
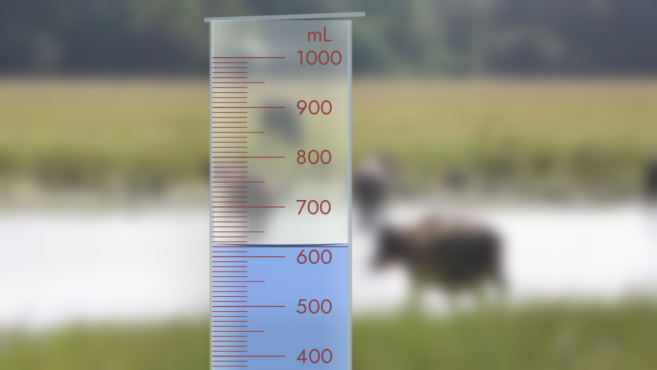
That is mL 620
